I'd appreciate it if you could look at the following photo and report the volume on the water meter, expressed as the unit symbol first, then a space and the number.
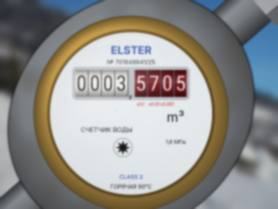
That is m³ 3.5705
